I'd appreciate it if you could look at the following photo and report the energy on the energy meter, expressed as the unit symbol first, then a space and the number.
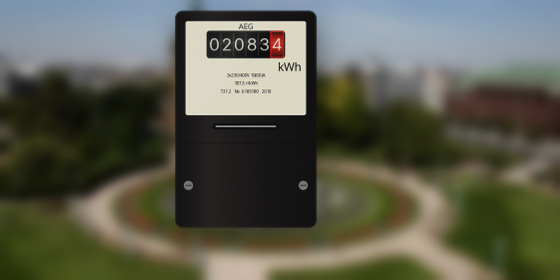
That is kWh 2083.4
